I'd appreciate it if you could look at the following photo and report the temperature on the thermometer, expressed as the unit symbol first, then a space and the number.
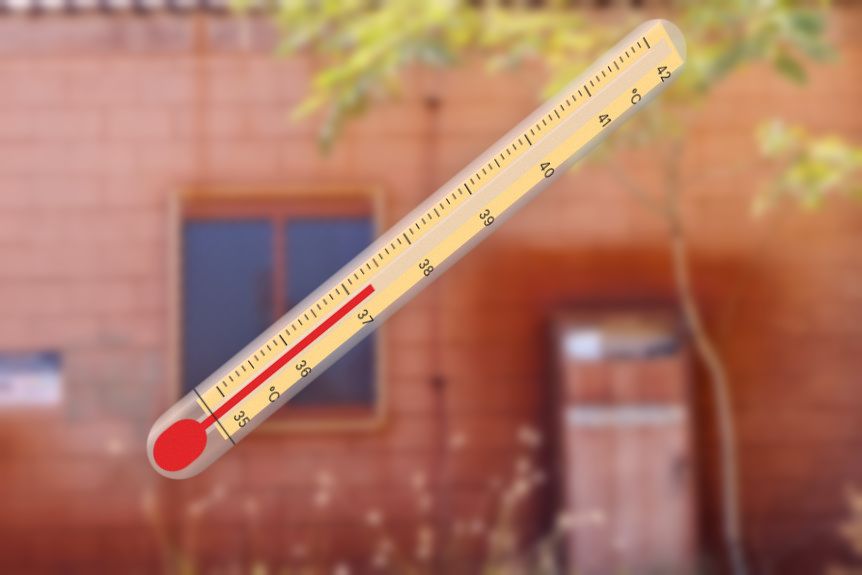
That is °C 37.3
